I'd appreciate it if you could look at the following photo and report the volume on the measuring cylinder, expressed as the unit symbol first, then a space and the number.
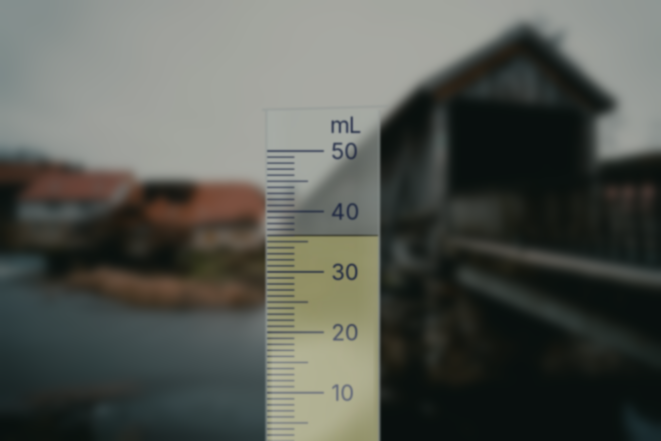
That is mL 36
